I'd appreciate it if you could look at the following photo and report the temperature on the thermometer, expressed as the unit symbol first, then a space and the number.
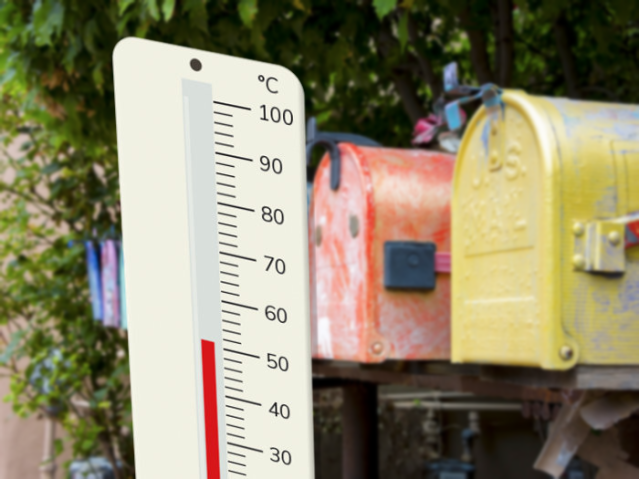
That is °C 51
